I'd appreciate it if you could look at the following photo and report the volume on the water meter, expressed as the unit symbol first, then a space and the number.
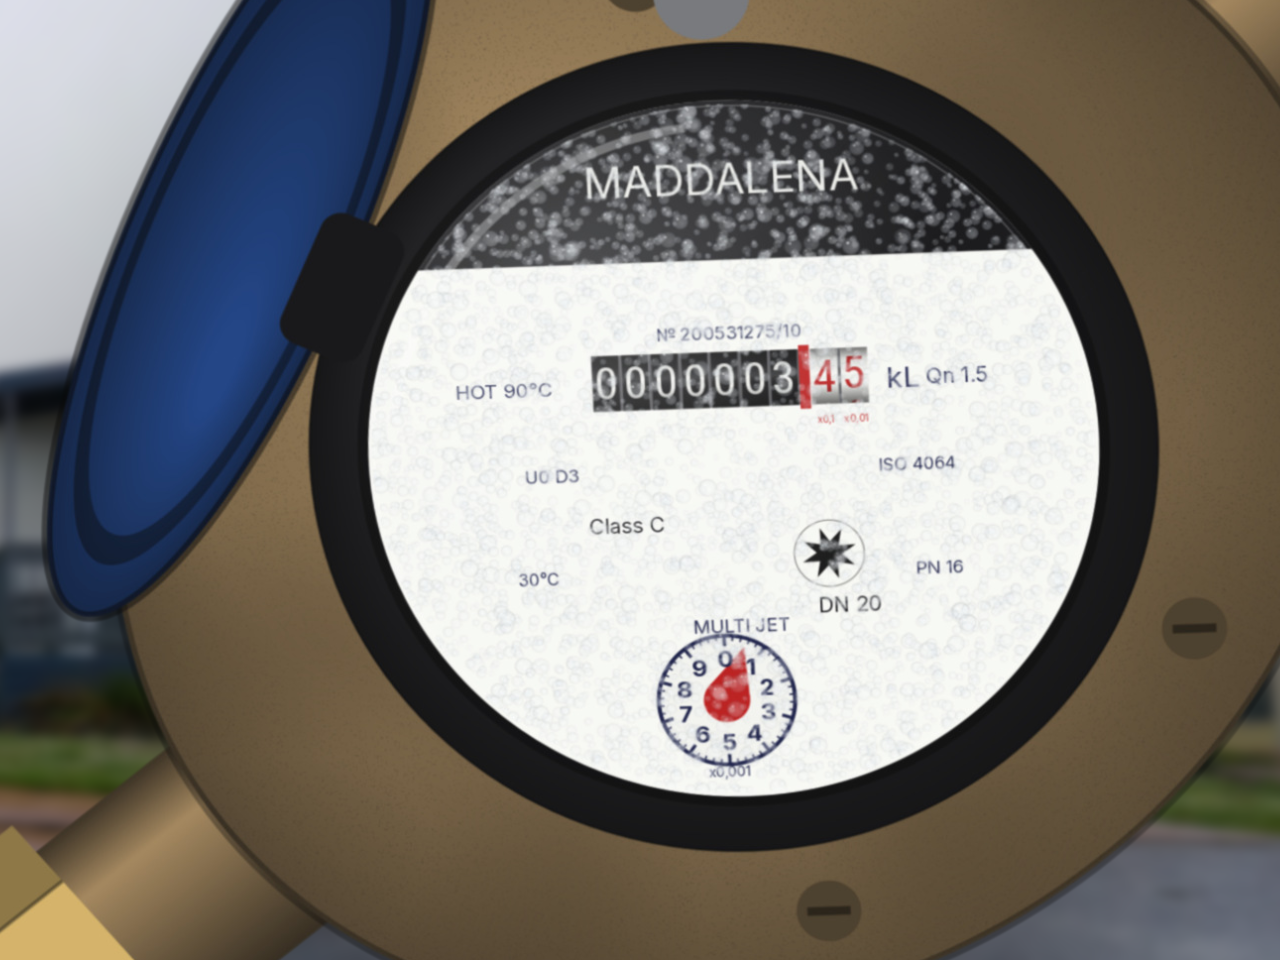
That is kL 3.450
